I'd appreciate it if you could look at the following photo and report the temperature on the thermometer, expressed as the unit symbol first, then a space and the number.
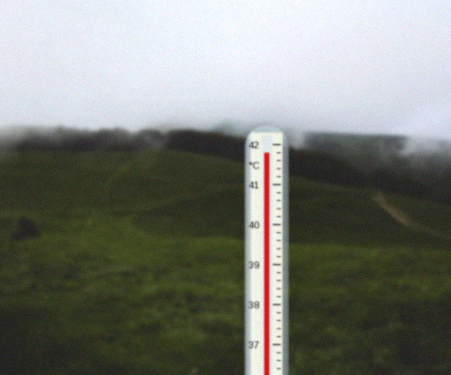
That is °C 41.8
